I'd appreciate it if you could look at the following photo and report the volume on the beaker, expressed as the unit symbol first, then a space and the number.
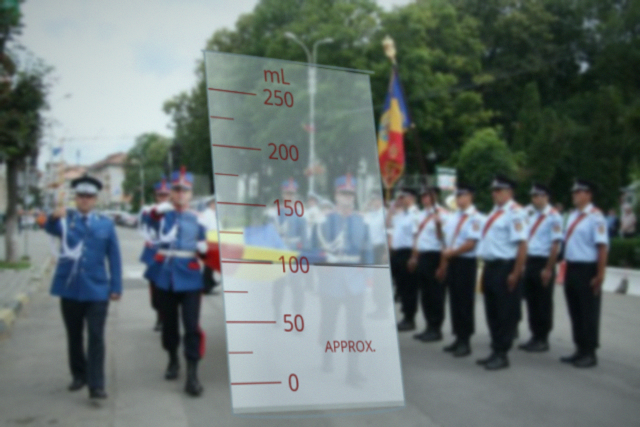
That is mL 100
